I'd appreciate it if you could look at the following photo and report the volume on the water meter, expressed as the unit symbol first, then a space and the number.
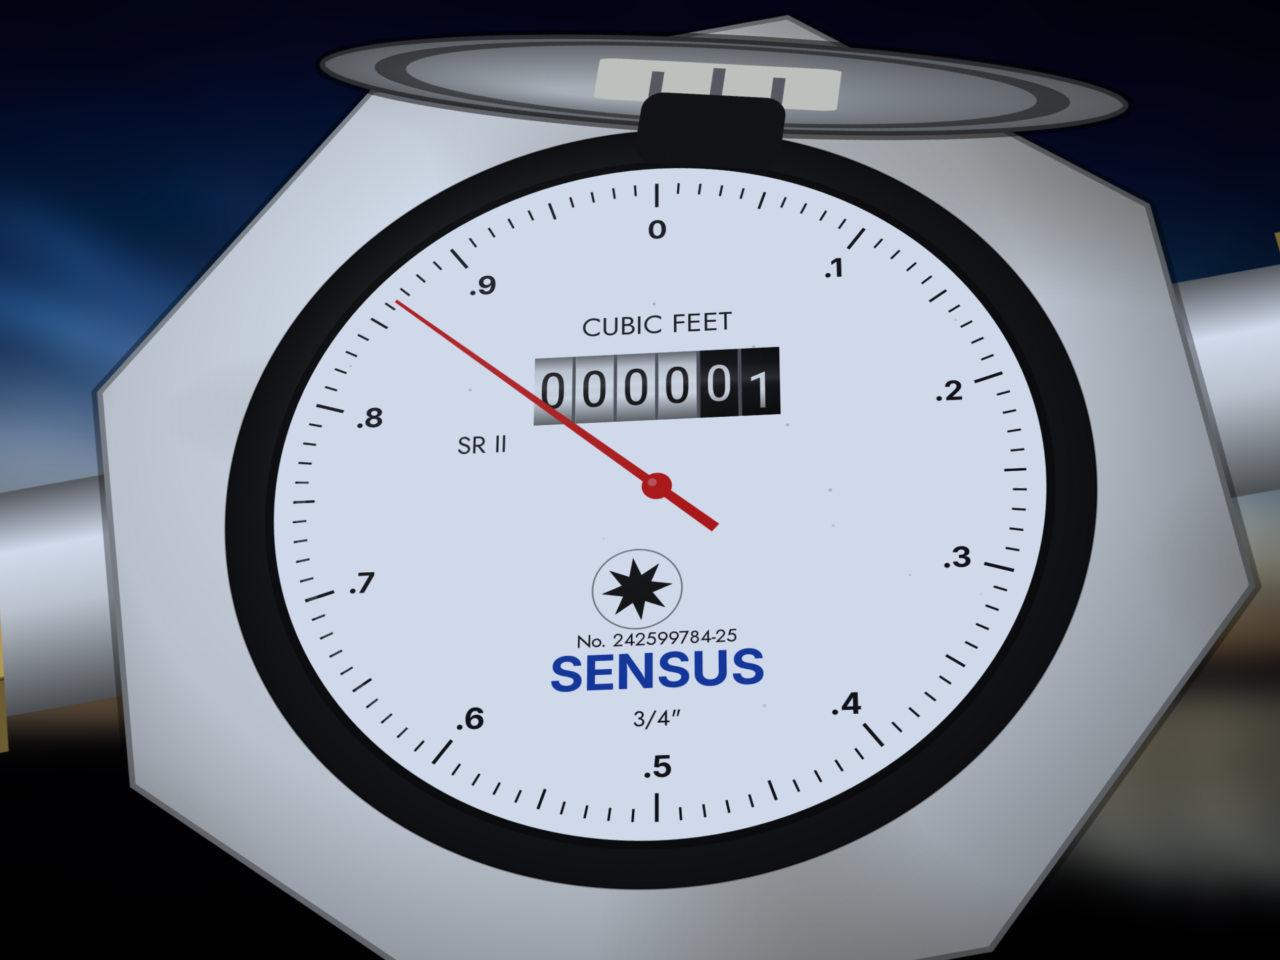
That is ft³ 0.86
